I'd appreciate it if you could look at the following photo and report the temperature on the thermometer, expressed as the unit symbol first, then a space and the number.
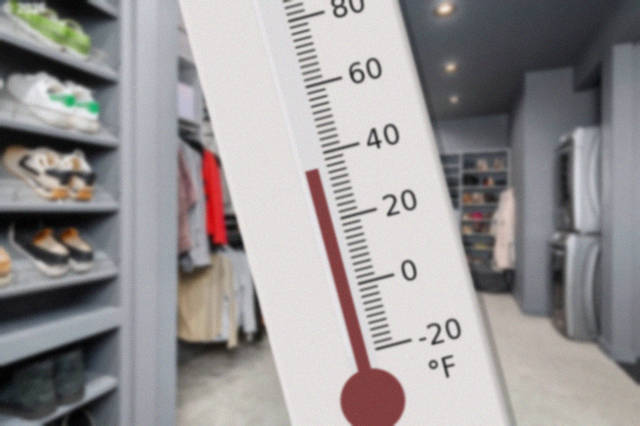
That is °F 36
